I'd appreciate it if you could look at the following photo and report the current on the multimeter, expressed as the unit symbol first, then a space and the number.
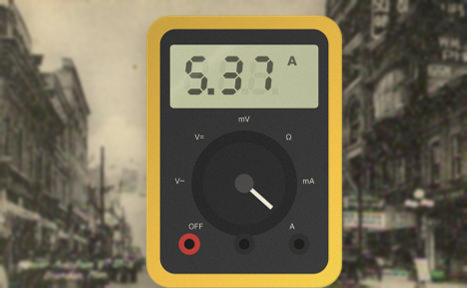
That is A 5.37
